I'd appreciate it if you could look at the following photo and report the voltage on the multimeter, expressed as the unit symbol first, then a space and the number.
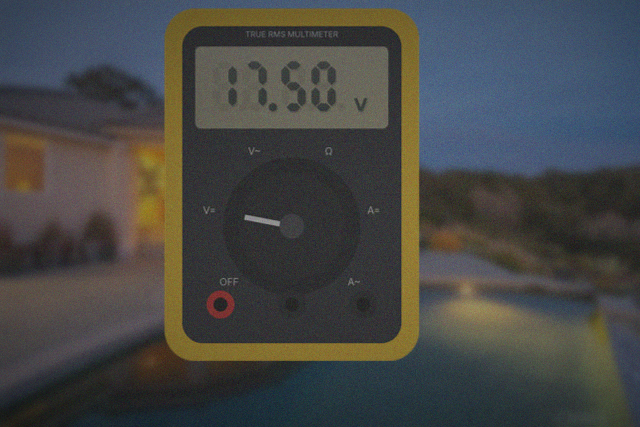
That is V 17.50
